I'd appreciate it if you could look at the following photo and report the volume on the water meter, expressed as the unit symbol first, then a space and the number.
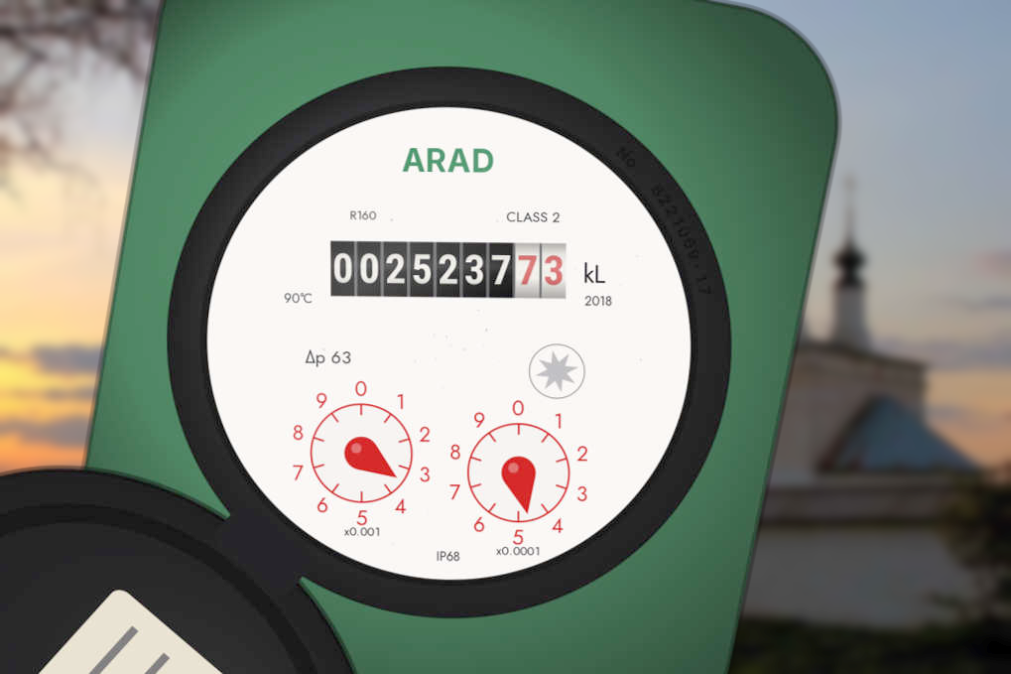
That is kL 25237.7334
